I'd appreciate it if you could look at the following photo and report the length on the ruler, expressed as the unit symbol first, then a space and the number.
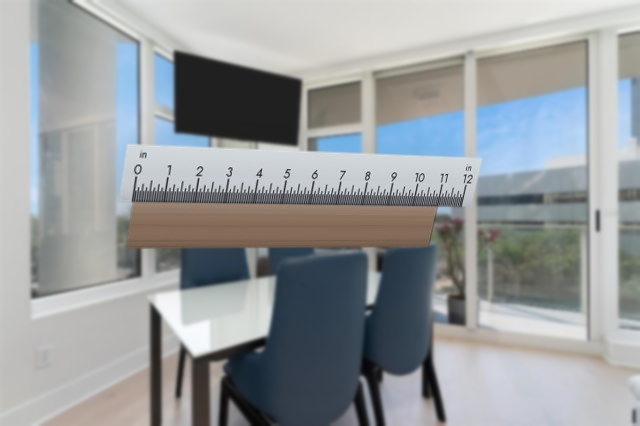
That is in 11
